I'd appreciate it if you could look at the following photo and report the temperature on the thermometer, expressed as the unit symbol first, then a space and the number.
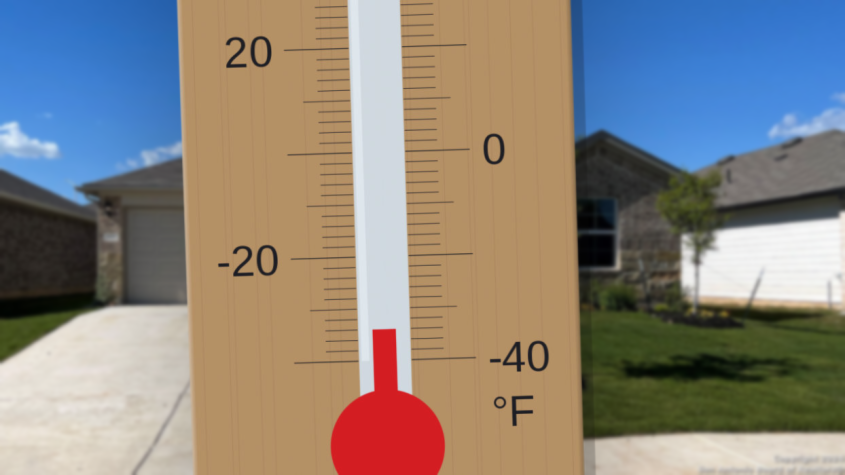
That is °F -34
